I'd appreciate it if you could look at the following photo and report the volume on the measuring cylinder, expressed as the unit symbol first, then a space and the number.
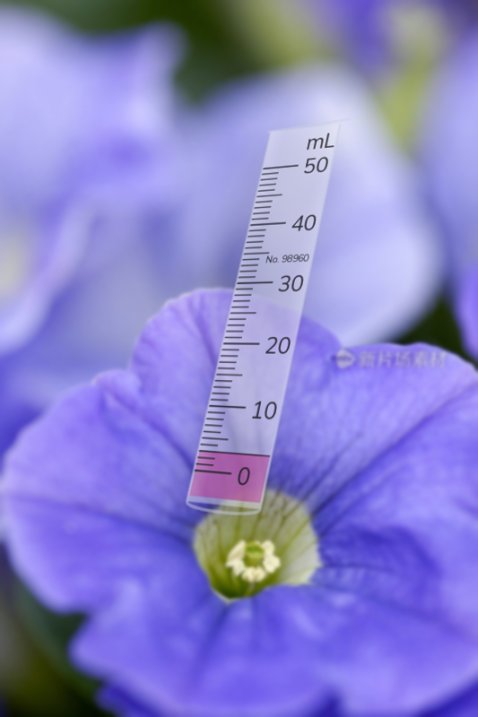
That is mL 3
